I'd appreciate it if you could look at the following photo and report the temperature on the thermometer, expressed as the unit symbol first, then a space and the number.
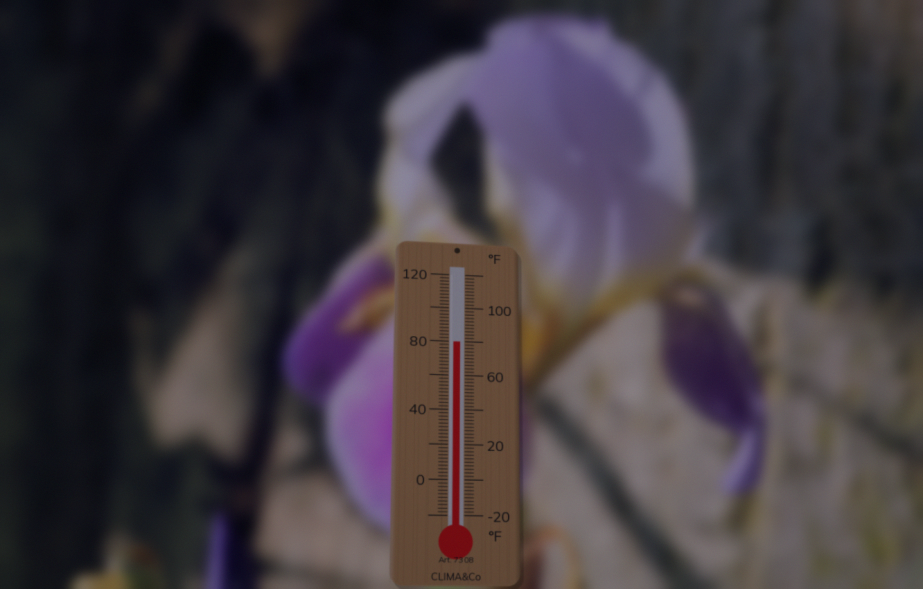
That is °F 80
